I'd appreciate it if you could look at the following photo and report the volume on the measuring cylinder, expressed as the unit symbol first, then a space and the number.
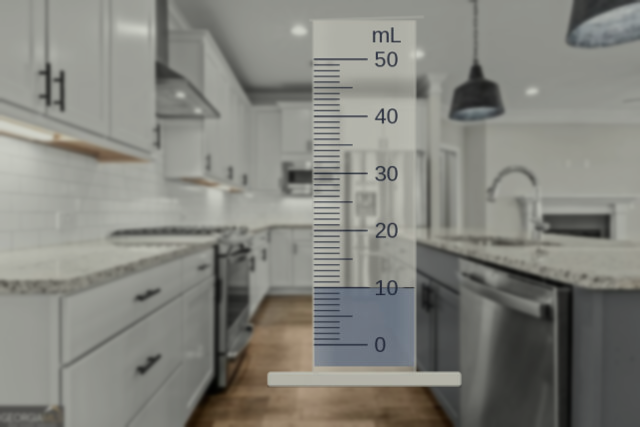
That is mL 10
